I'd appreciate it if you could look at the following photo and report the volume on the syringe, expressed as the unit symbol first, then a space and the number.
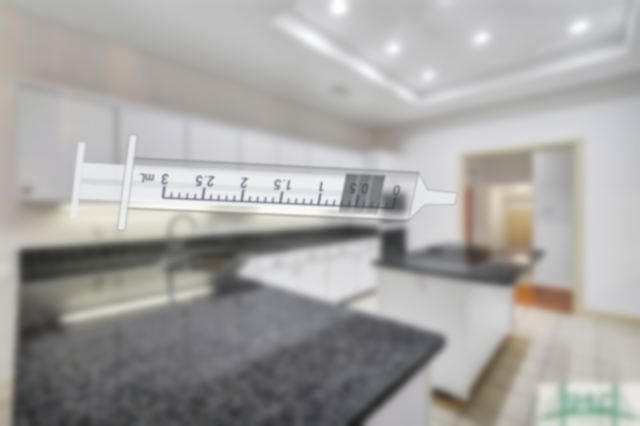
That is mL 0.2
